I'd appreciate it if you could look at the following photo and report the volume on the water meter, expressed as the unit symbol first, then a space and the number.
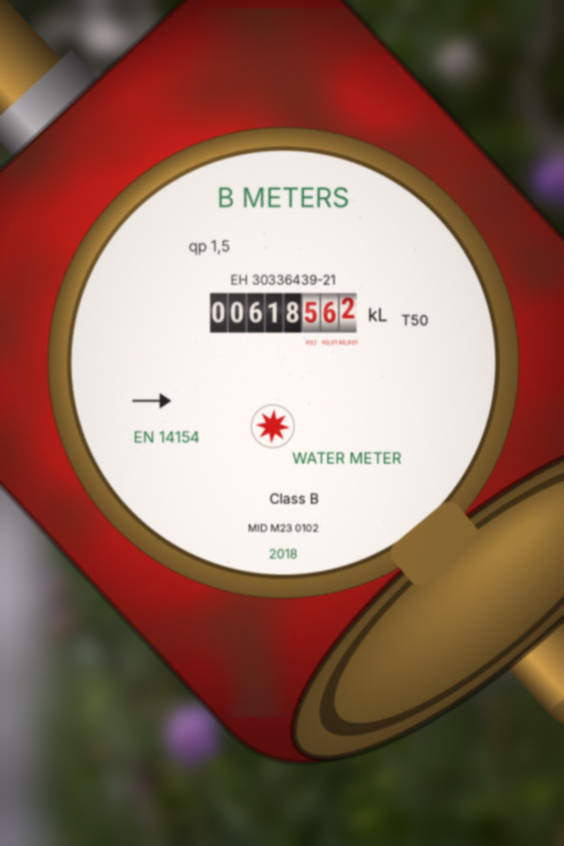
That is kL 618.562
